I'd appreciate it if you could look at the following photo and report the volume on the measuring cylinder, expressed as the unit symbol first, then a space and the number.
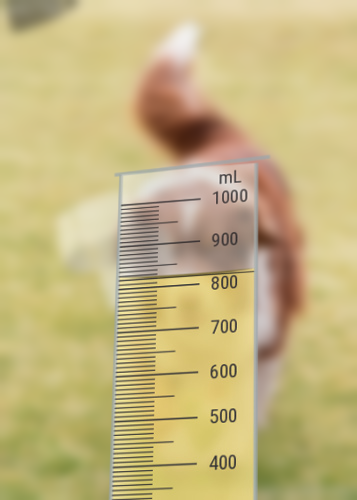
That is mL 820
